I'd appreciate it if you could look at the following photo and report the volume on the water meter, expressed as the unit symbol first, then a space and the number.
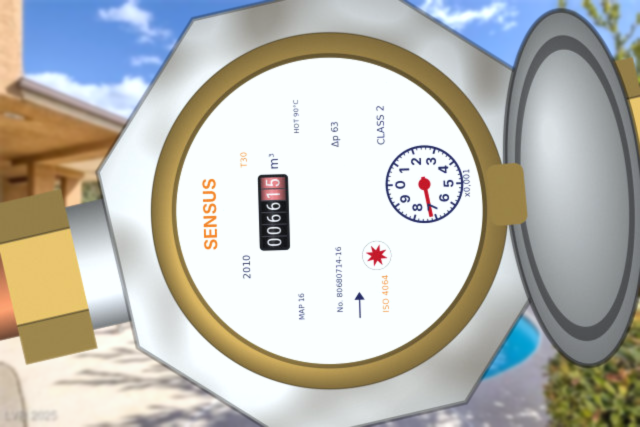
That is m³ 66.157
